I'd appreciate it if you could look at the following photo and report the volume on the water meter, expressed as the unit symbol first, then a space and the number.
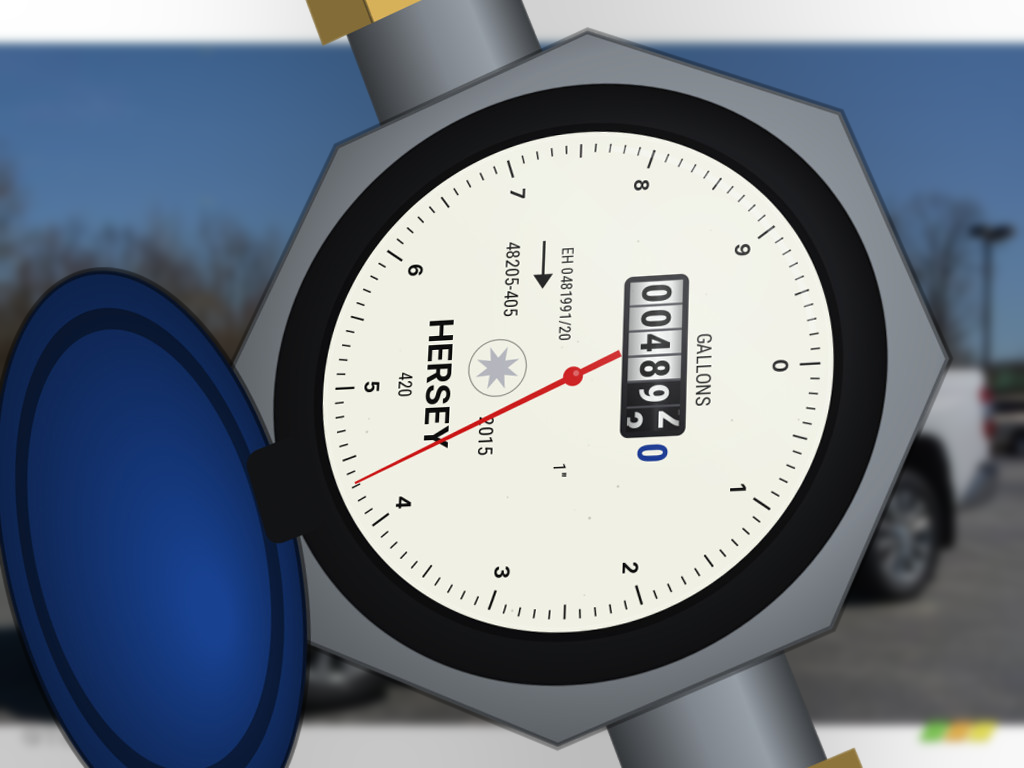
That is gal 48924.3
